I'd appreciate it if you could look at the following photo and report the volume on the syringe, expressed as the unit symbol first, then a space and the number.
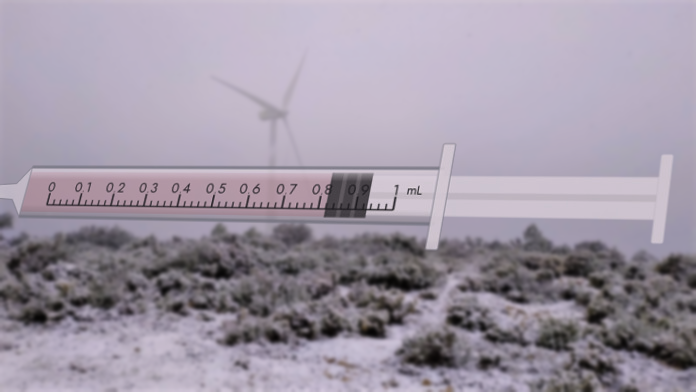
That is mL 0.82
